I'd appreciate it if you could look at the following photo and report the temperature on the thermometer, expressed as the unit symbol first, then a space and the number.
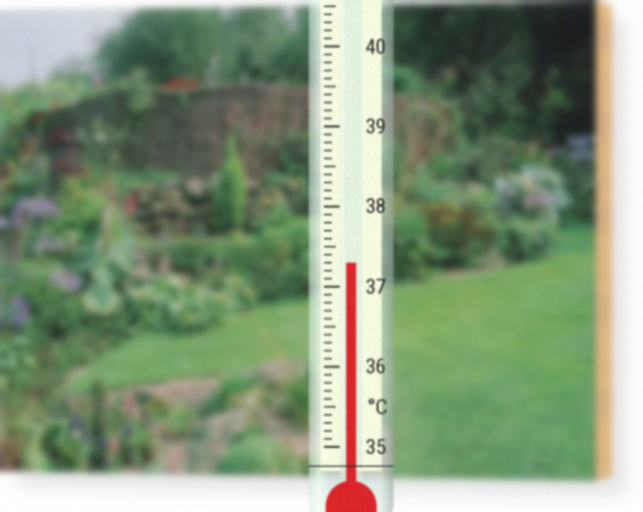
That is °C 37.3
